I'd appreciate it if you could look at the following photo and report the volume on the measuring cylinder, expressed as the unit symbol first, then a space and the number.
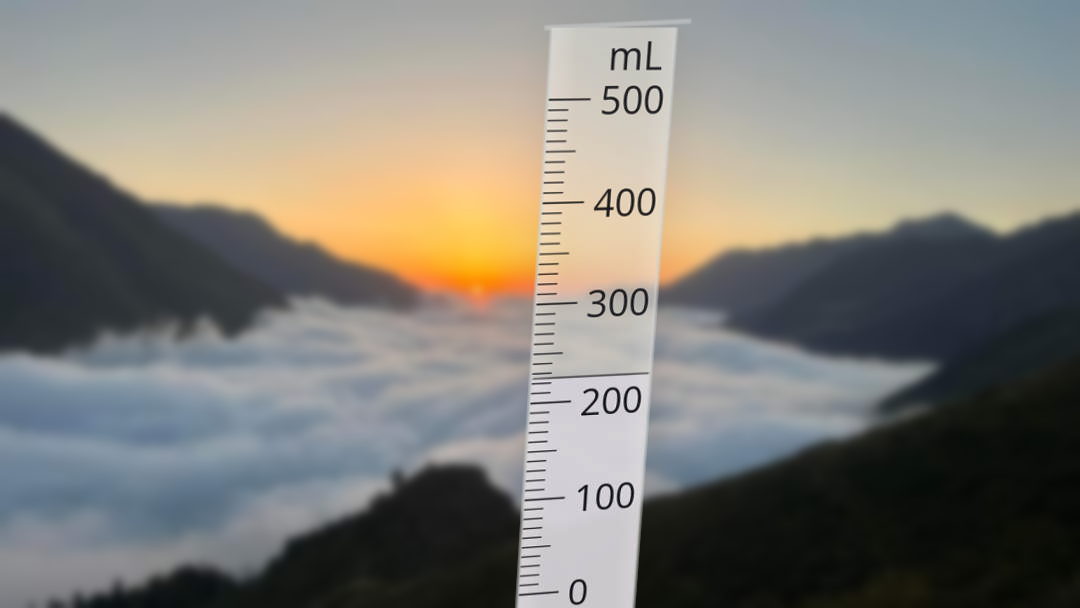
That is mL 225
